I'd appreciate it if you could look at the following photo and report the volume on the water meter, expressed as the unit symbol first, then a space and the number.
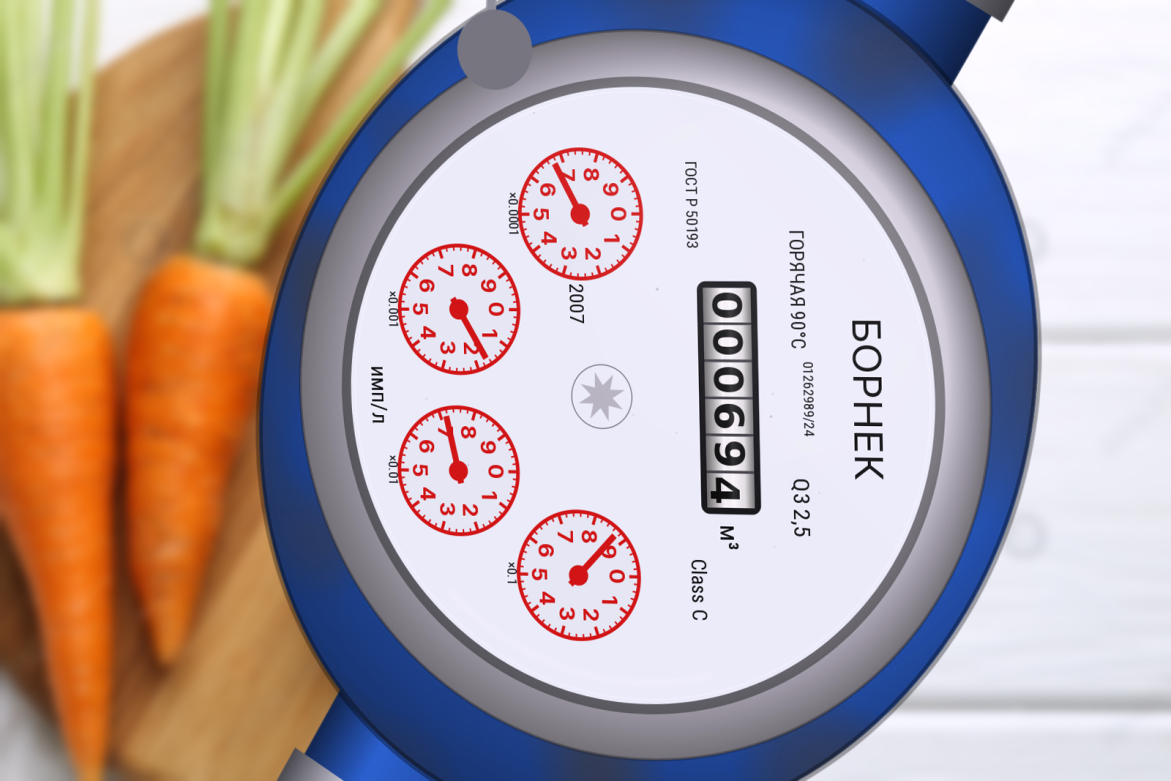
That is m³ 693.8716
